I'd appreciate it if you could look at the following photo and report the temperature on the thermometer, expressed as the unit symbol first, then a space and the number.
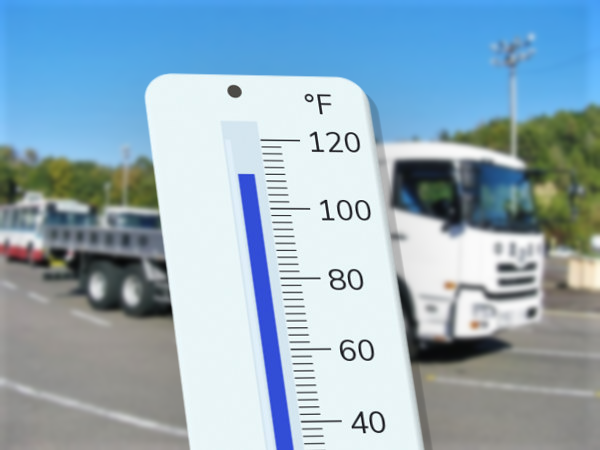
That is °F 110
